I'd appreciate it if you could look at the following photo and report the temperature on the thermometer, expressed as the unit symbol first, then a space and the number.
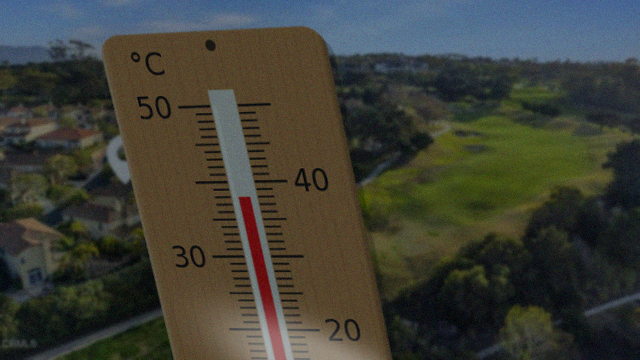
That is °C 38
